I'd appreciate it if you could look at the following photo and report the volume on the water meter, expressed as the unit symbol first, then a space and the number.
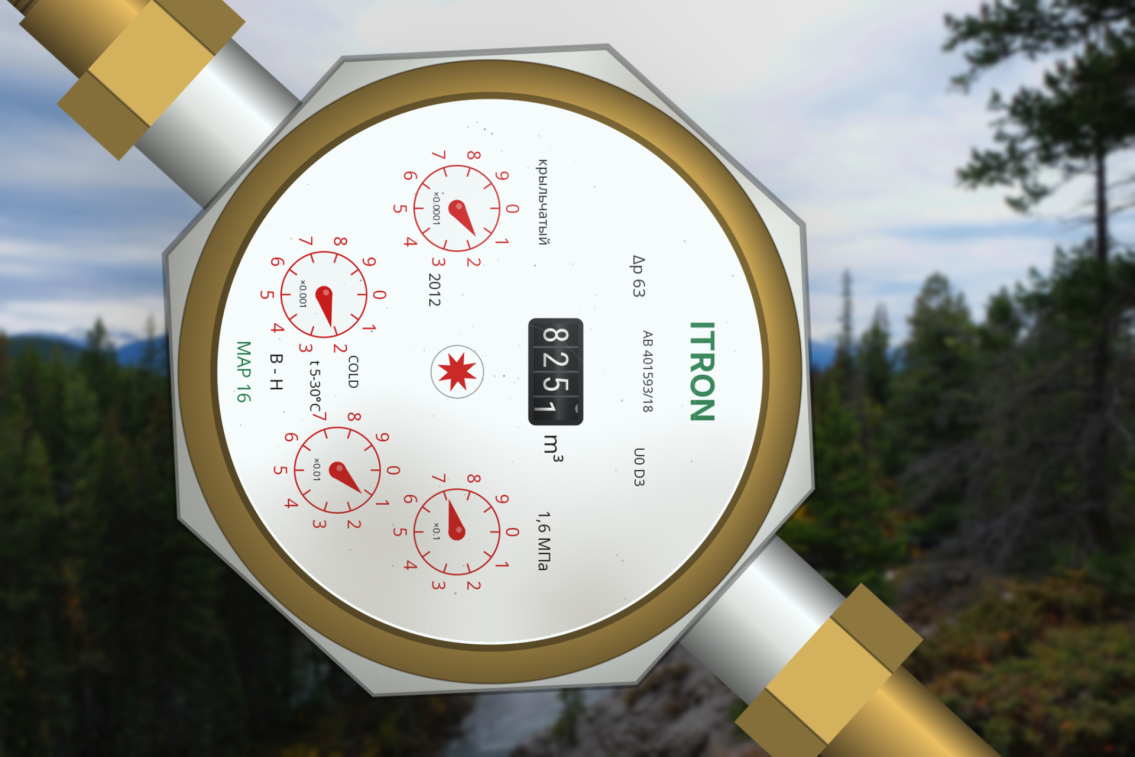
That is m³ 8250.7121
